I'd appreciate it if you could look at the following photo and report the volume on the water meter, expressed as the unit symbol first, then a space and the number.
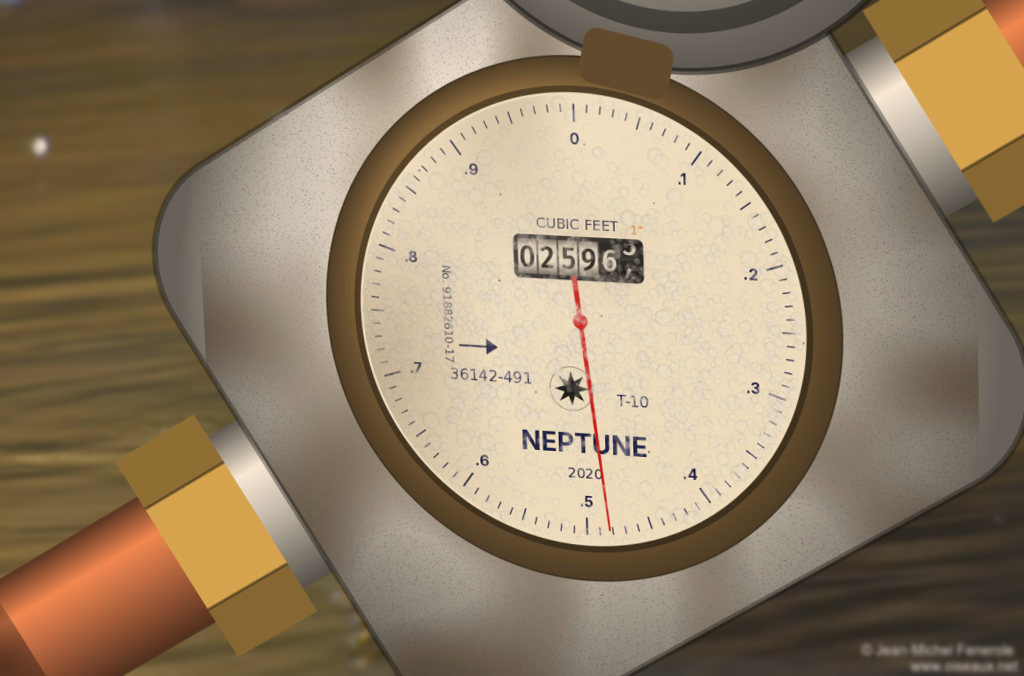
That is ft³ 25963.48
